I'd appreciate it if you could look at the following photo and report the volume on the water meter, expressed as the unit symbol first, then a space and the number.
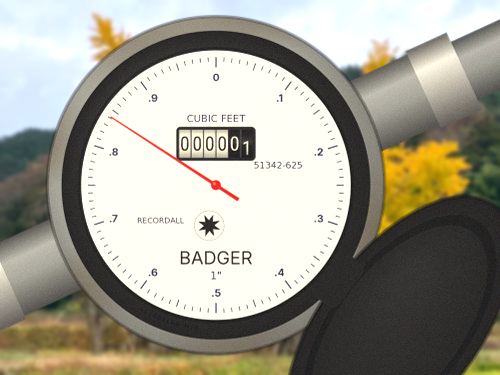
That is ft³ 0.84
